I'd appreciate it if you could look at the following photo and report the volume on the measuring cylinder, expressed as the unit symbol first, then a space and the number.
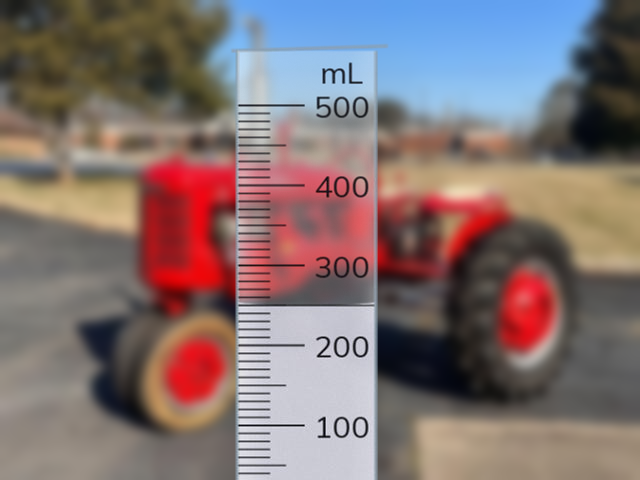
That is mL 250
